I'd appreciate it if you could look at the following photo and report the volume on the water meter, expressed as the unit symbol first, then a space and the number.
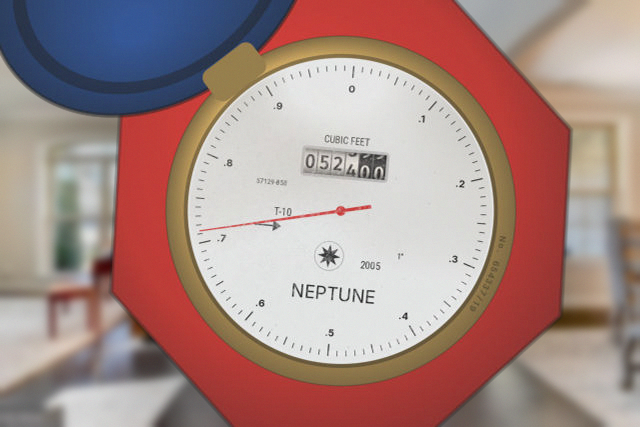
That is ft³ 52399.71
